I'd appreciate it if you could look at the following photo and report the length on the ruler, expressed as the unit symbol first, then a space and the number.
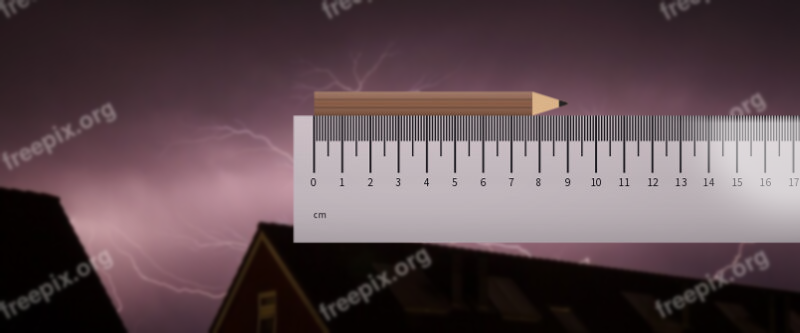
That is cm 9
